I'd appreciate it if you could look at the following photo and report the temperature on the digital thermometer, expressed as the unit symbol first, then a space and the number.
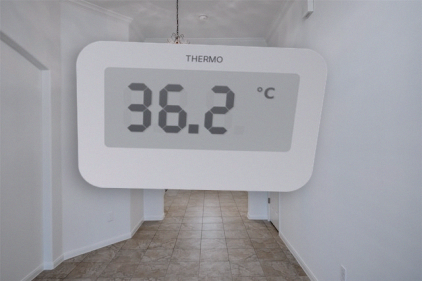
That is °C 36.2
